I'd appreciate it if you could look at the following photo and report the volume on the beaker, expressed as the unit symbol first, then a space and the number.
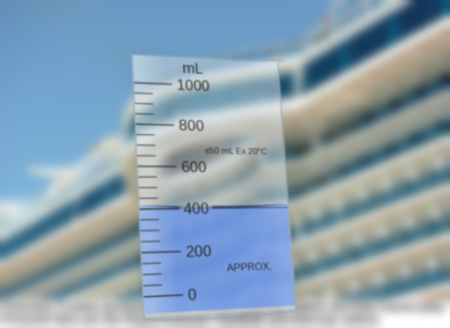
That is mL 400
